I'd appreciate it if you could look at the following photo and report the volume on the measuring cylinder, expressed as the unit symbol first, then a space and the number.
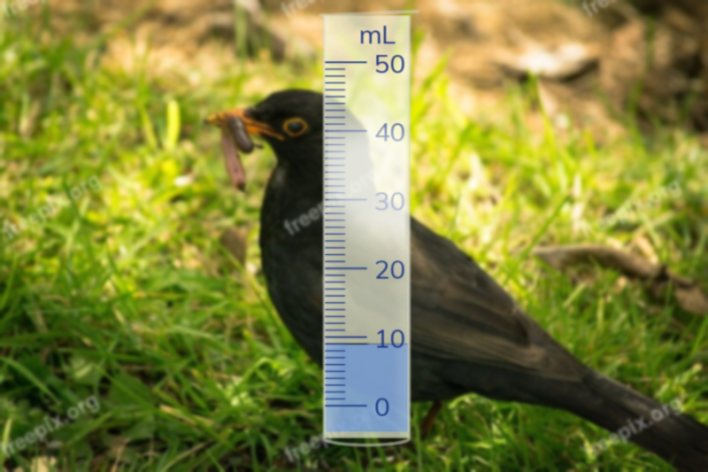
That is mL 9
